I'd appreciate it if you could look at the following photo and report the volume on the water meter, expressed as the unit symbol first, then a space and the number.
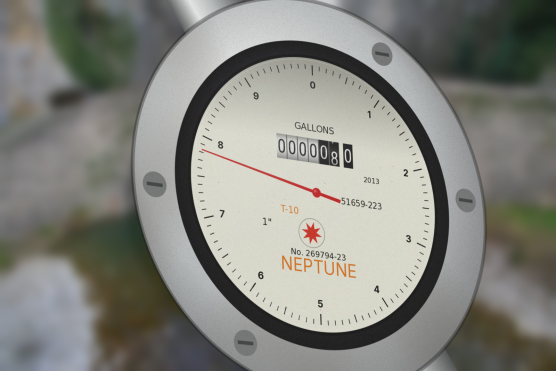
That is gal 77.8
